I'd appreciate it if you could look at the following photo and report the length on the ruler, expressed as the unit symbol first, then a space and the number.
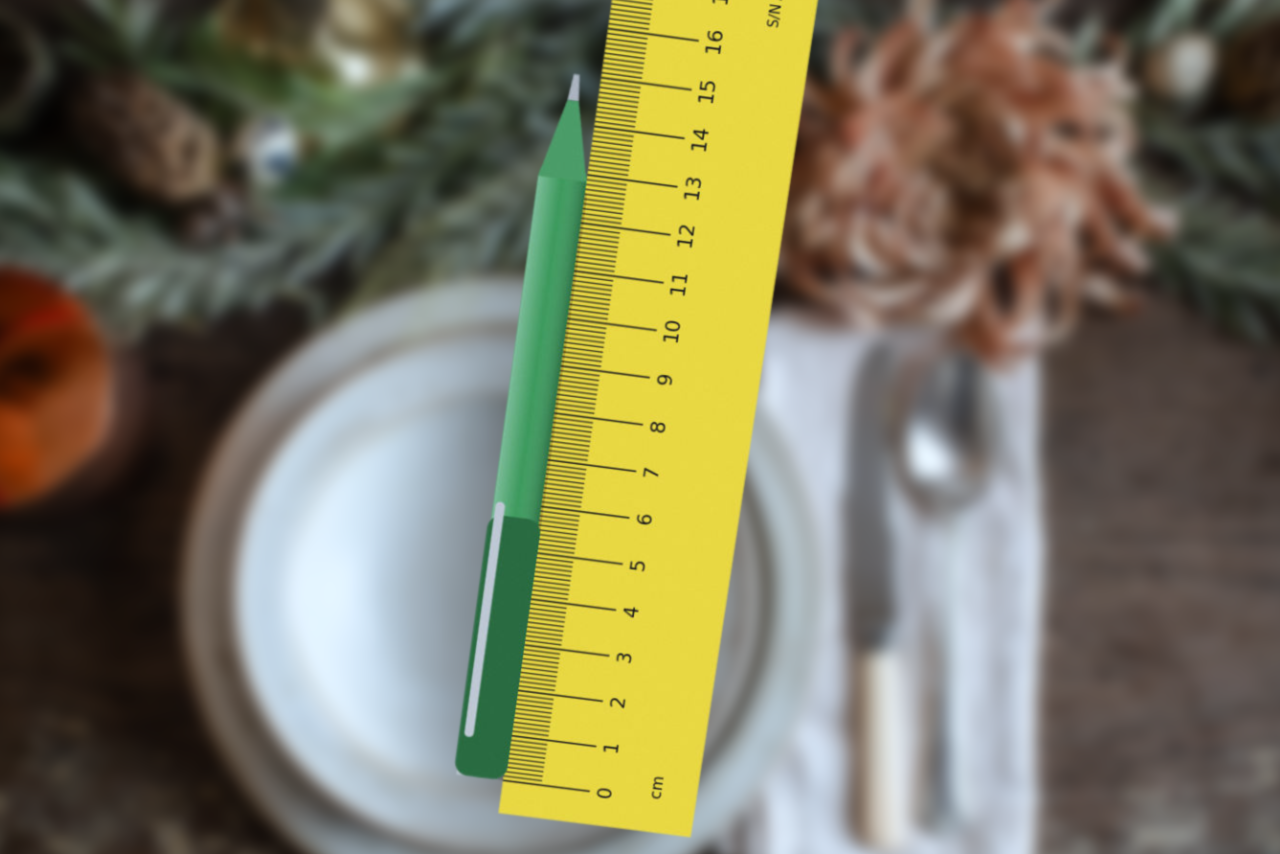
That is cm 15
